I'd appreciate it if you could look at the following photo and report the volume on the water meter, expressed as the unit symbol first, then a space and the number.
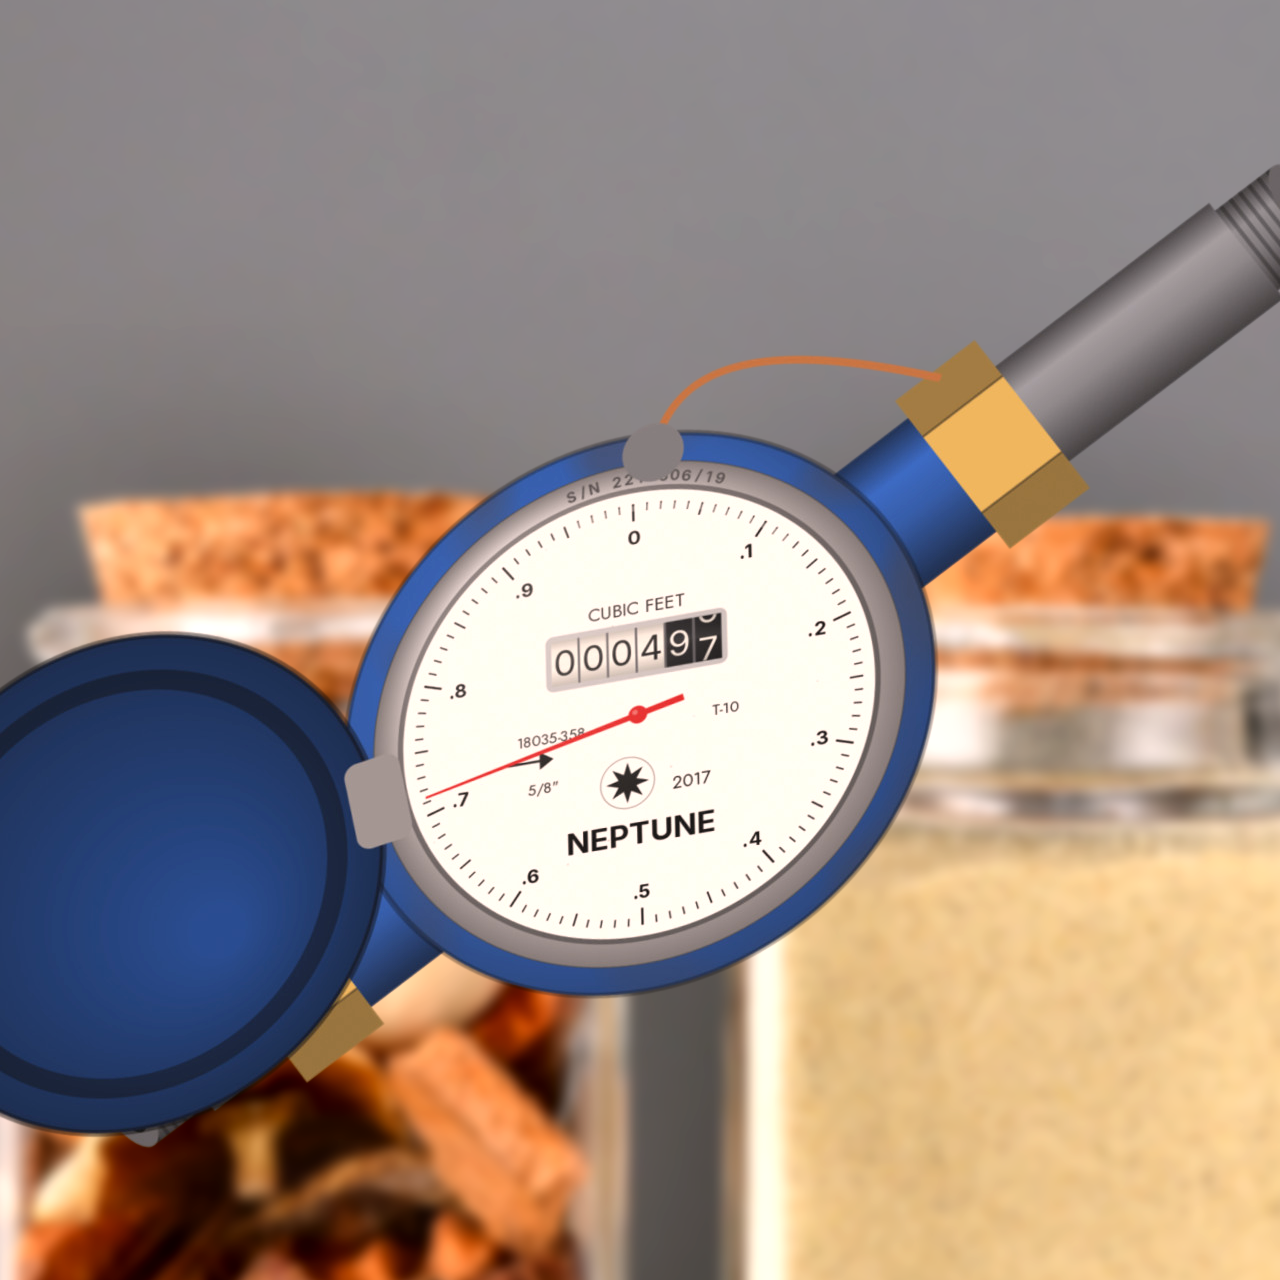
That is ft³ 496.71
